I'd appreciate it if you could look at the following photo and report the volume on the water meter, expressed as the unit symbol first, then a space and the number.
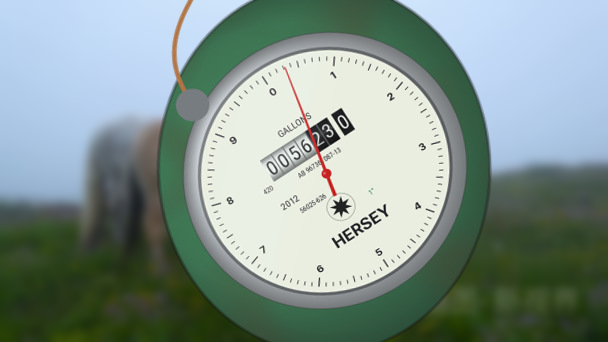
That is gal 56230.3
